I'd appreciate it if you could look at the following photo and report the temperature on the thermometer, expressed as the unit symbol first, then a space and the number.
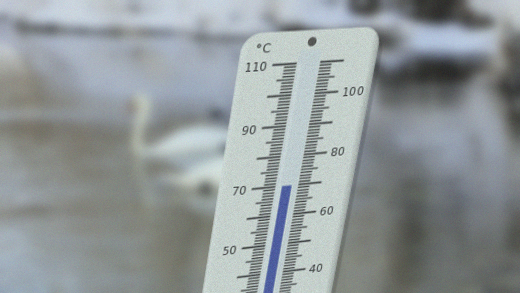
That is °C 70
